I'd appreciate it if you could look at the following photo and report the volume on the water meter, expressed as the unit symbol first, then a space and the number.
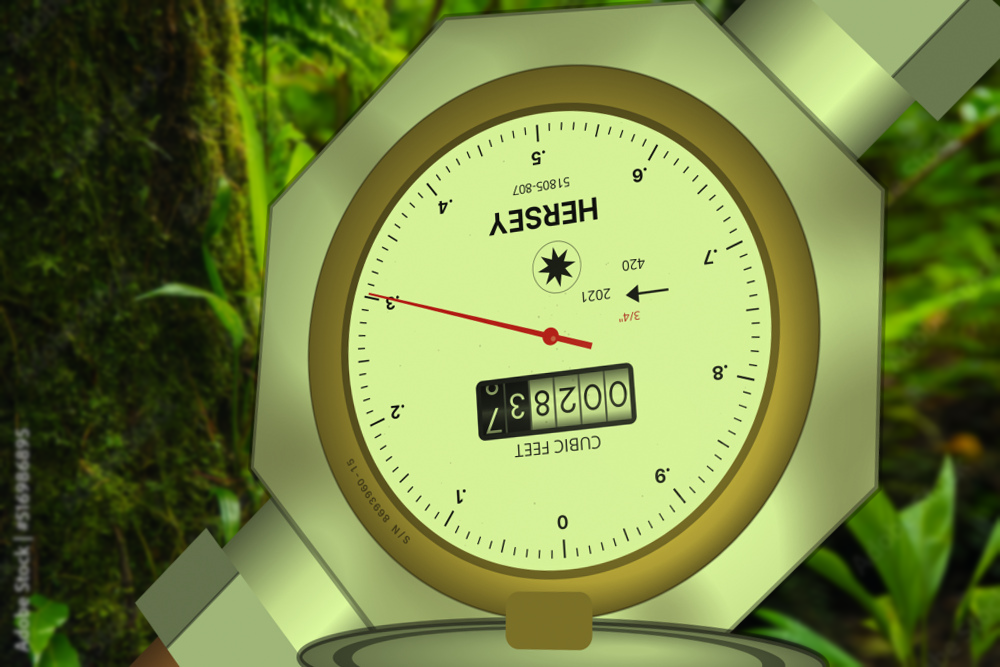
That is ft³ 2837.30
